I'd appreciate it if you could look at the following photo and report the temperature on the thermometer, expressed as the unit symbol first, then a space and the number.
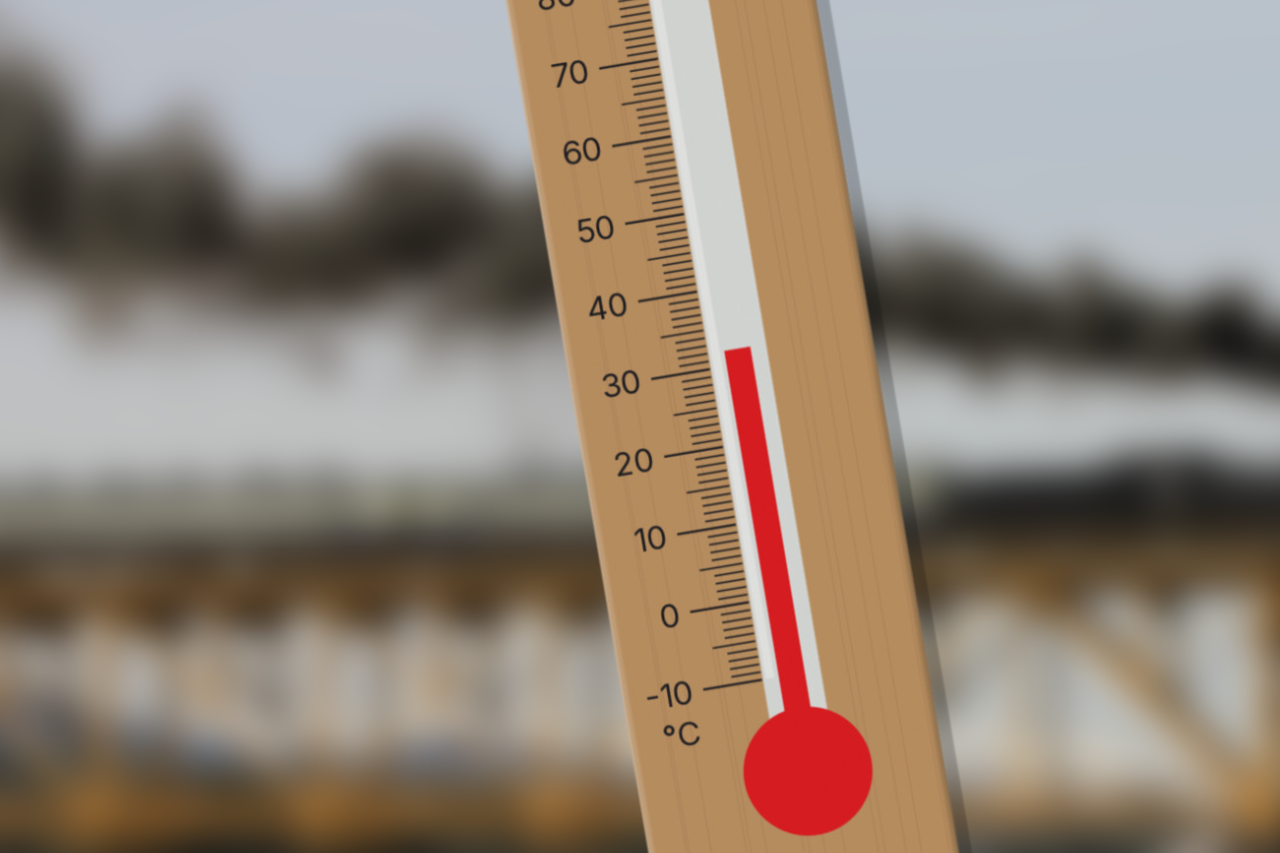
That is °C 32
